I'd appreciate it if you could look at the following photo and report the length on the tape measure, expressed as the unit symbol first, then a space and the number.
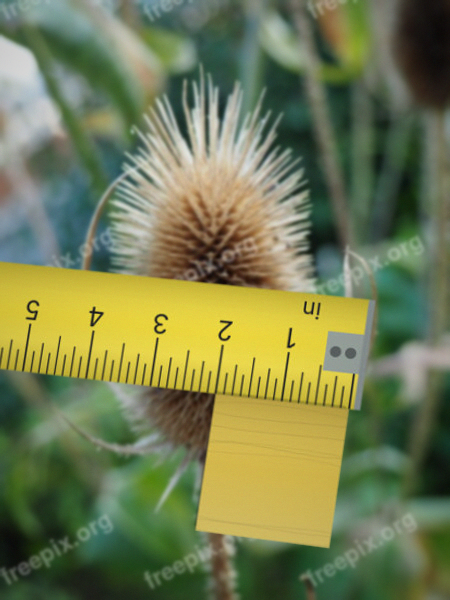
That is in 2
